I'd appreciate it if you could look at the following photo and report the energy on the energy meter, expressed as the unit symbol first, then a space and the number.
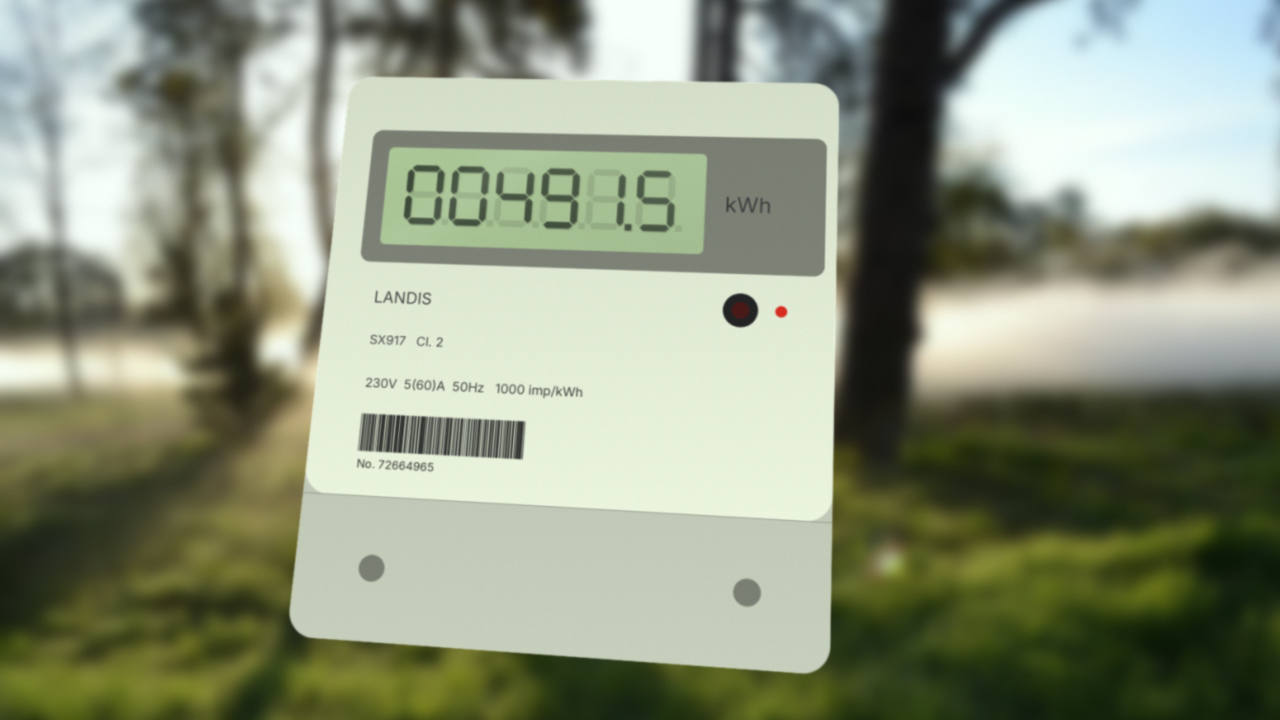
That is kWh 491.5
